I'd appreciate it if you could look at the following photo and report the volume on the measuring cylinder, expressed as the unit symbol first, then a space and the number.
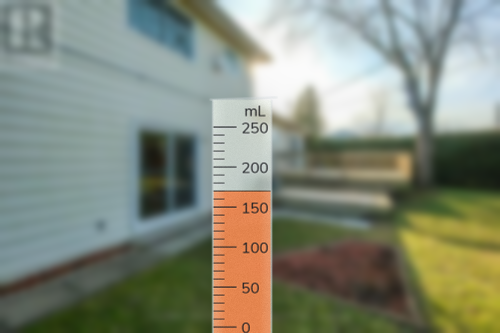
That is mL 170
